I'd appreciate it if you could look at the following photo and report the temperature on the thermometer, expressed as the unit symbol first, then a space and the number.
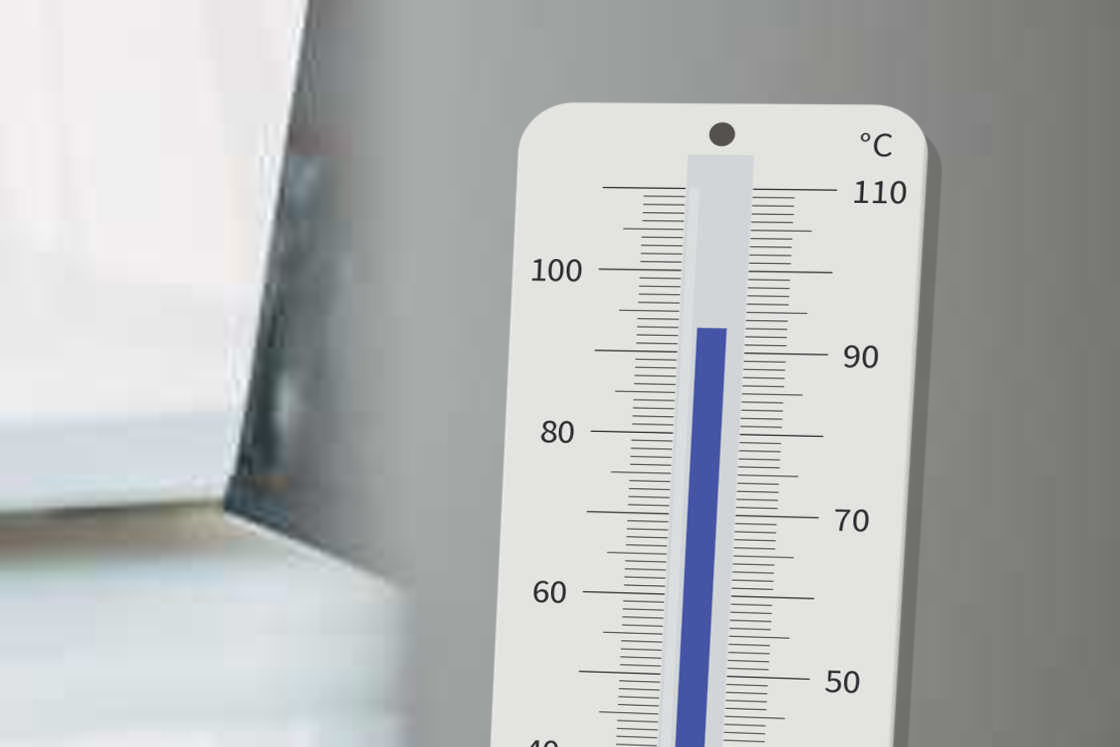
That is °C 93
